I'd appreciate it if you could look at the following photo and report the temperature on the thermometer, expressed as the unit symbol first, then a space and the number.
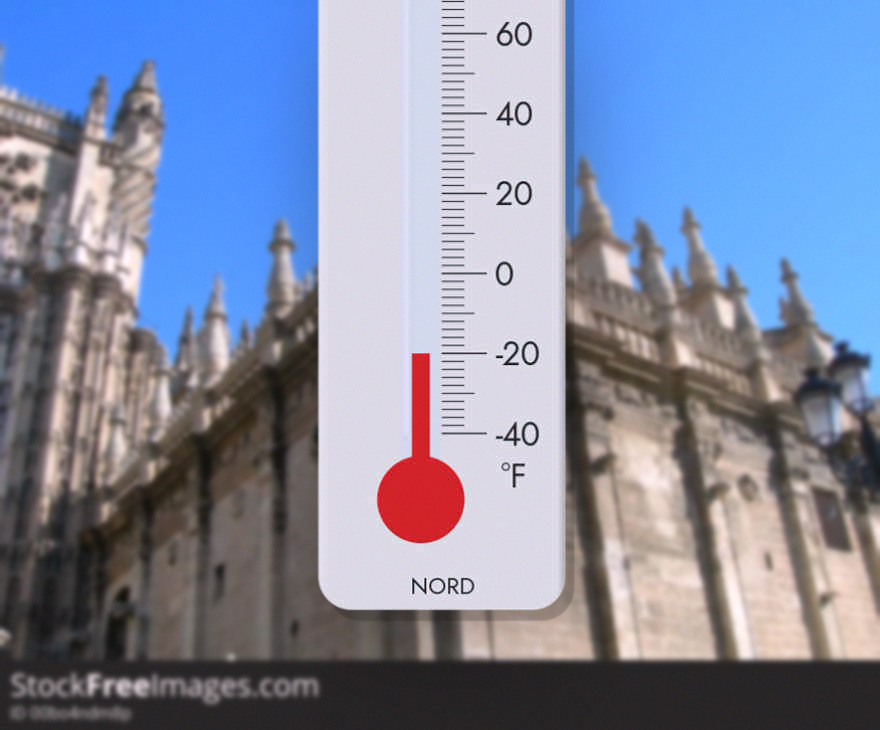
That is °F -20
